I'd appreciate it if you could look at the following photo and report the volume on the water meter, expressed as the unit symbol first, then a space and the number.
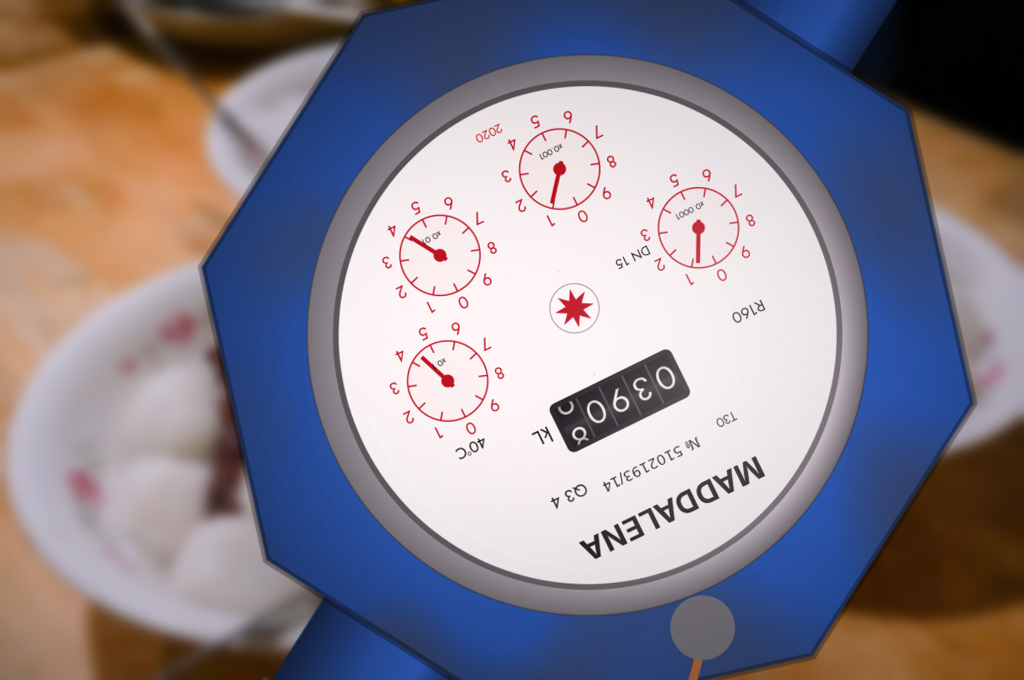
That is kL 3908.4410
